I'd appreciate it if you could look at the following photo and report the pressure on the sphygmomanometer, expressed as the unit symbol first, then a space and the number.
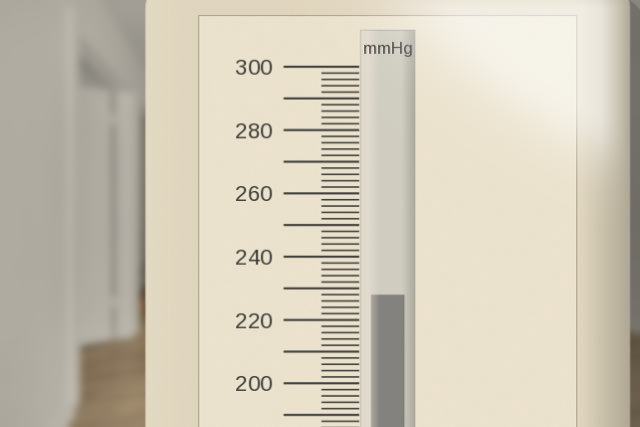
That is mmHg 228
